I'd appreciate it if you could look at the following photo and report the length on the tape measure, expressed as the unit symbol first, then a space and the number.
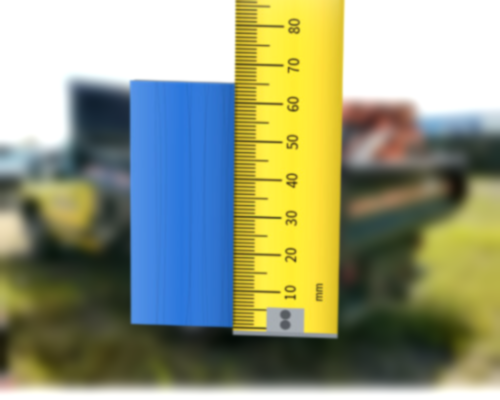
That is mm 65
